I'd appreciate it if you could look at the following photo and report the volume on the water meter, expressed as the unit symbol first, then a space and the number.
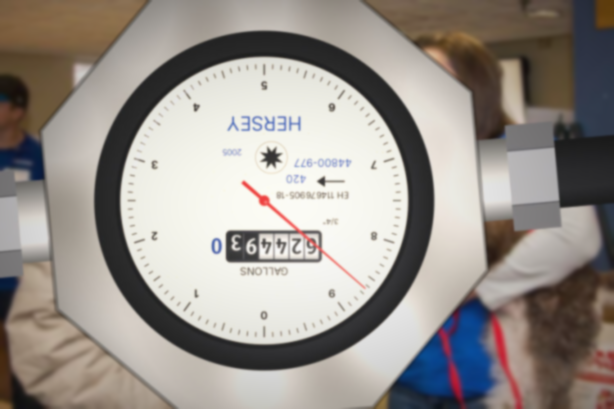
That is gal 6244928.6
